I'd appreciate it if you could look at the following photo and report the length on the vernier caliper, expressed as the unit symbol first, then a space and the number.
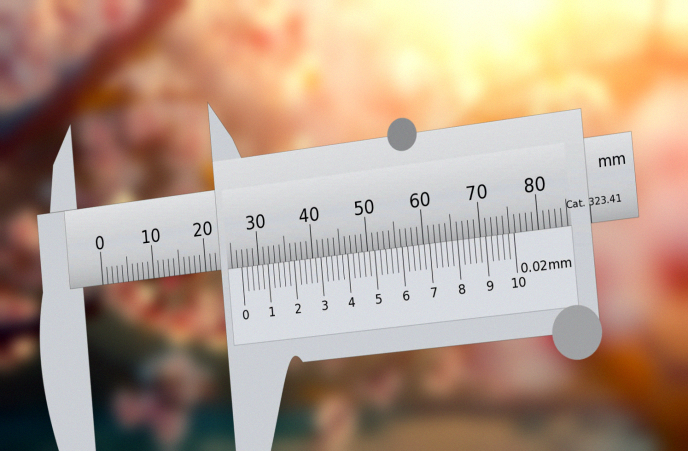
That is mm 26.8
